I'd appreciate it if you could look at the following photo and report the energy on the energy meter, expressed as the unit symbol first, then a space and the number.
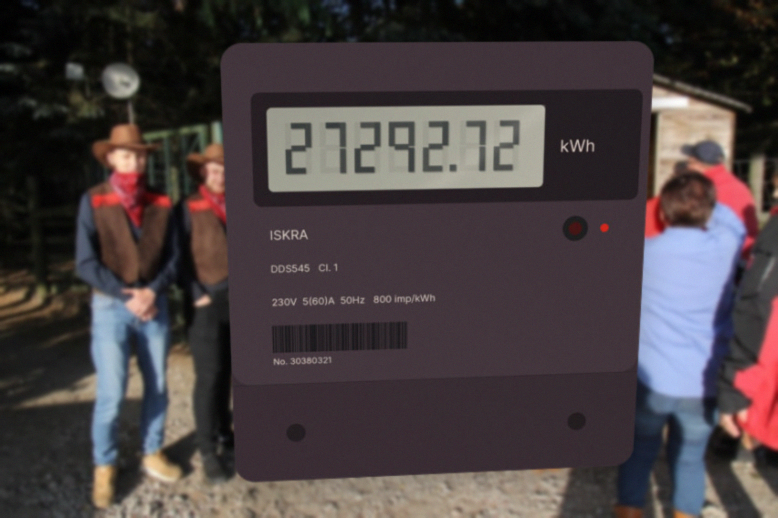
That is kWh 27292.72
